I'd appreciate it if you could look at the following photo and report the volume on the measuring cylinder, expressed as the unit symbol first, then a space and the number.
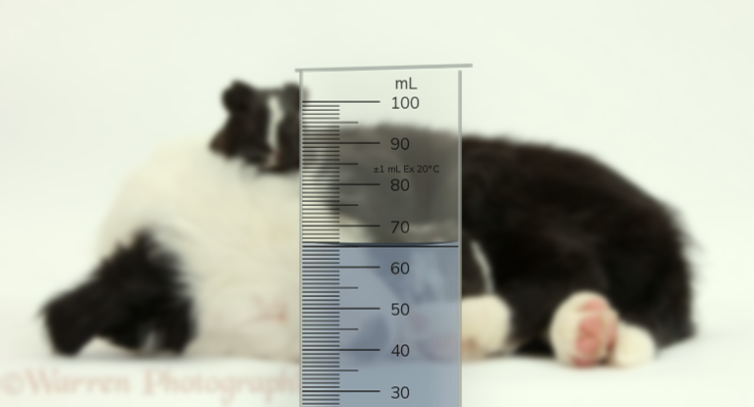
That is mL 65
